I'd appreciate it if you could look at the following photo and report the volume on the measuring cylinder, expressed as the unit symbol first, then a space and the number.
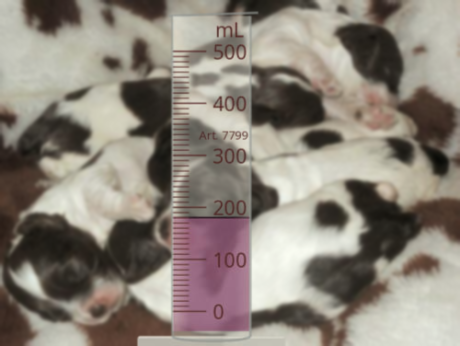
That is mL 180
